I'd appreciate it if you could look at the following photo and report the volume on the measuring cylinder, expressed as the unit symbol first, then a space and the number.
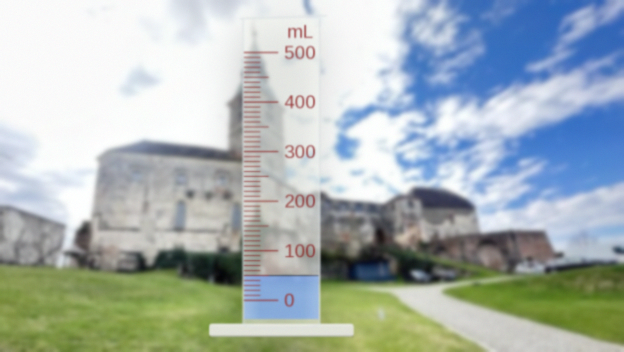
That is mL 50
